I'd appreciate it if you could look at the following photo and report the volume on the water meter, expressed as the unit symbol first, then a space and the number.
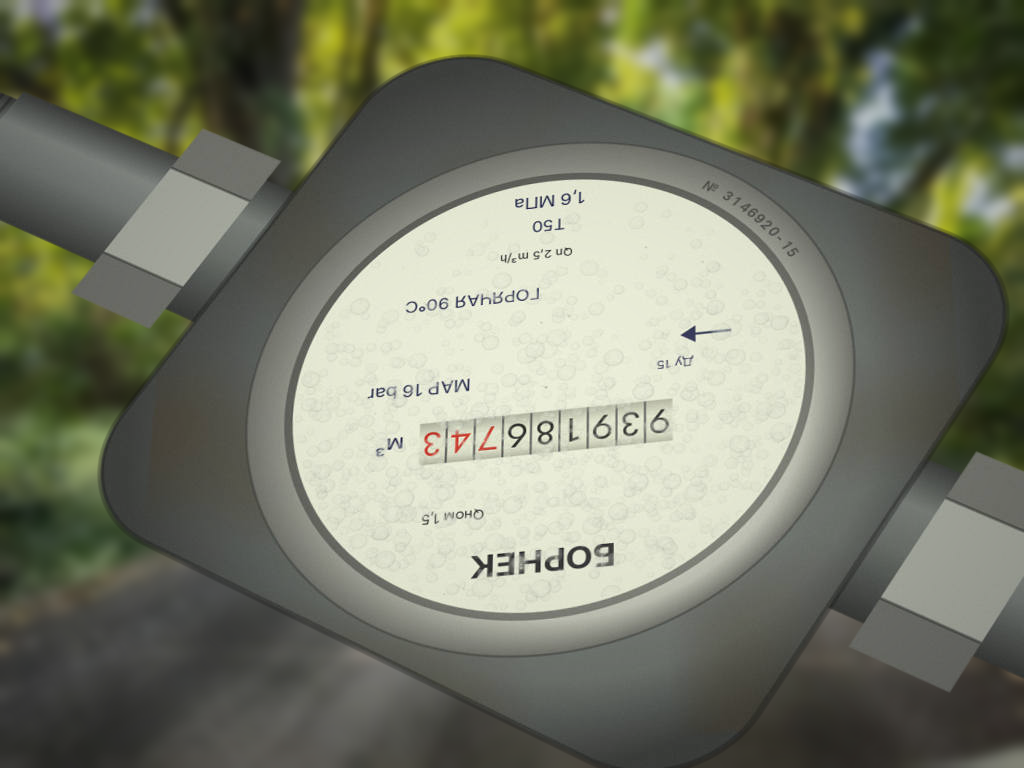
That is m³ 939186.743
